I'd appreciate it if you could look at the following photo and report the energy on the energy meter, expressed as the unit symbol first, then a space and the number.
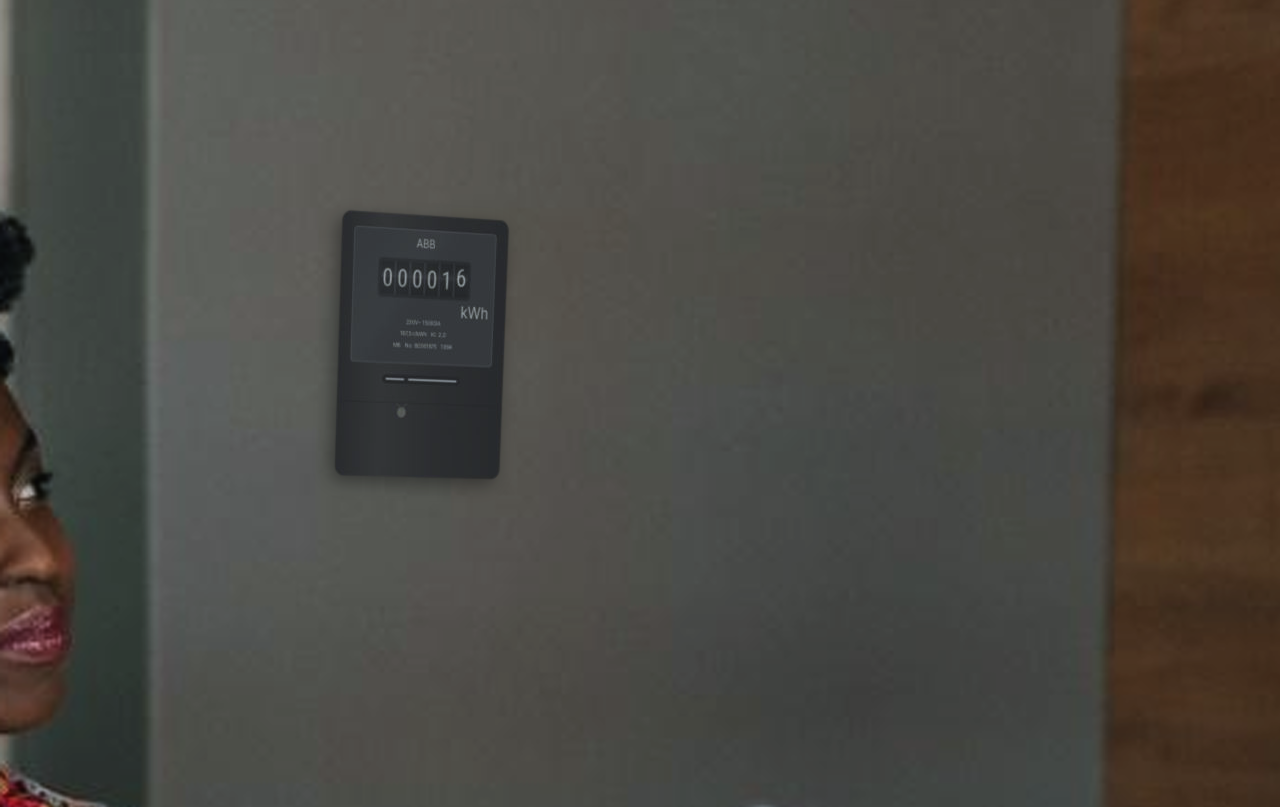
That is kWh 16
